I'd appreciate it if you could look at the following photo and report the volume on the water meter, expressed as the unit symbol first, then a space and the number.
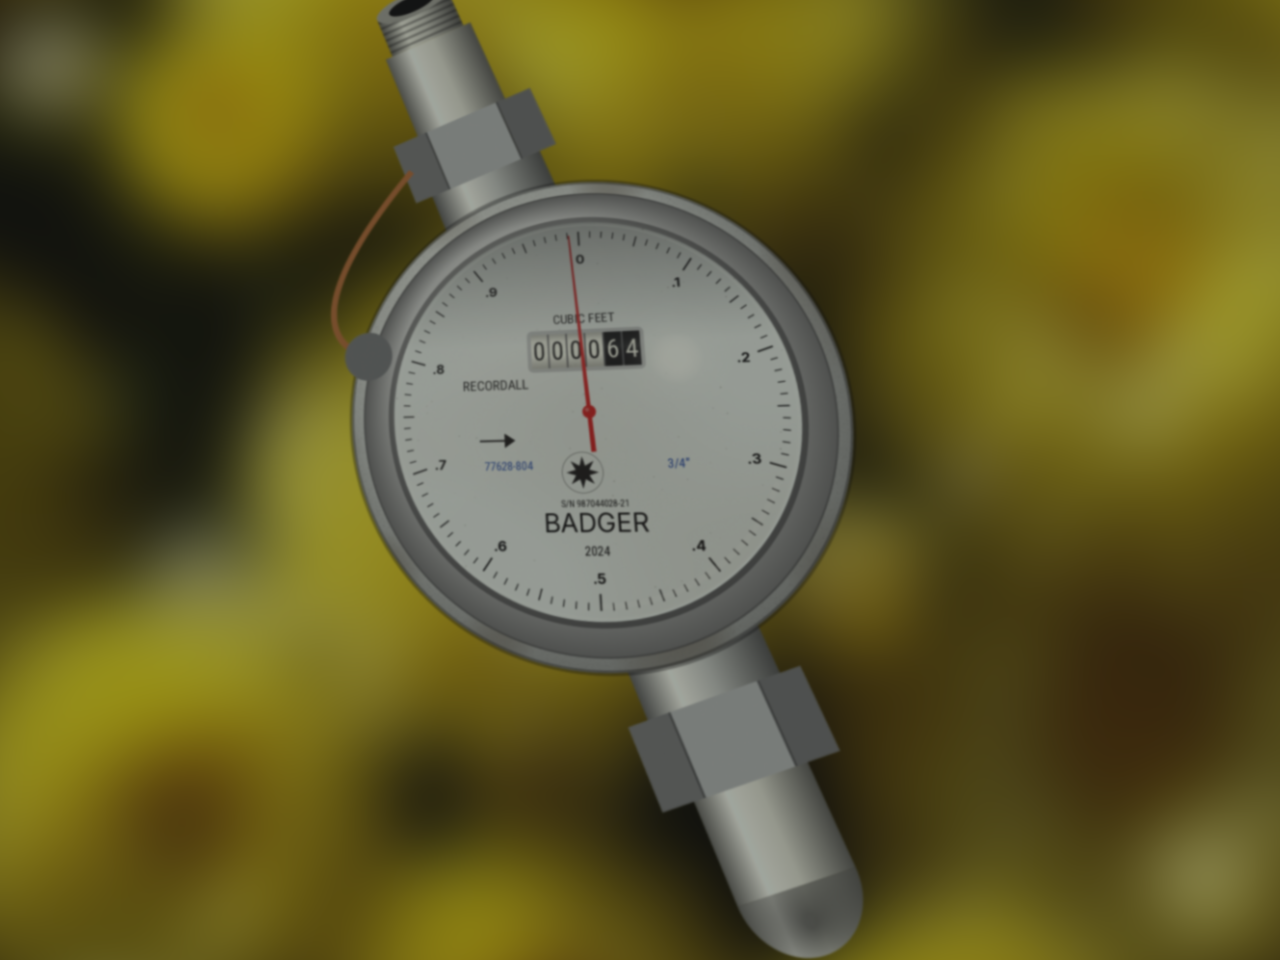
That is ft³ 63.99
